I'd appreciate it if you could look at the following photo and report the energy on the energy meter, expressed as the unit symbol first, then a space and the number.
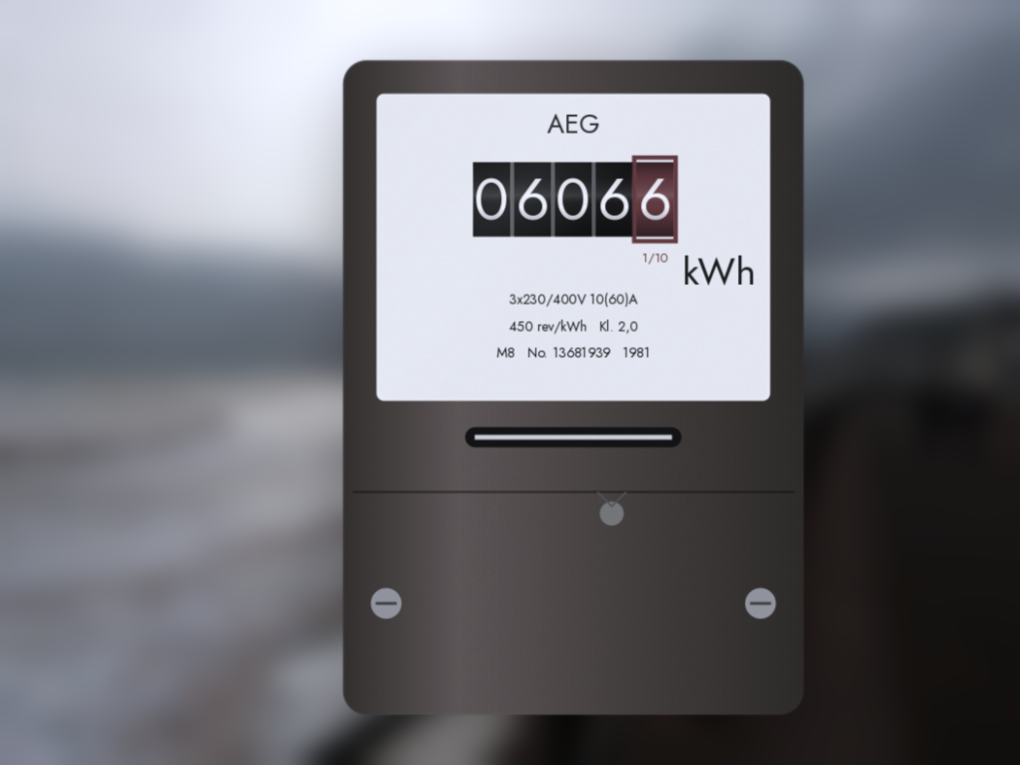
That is kWh 606.6
